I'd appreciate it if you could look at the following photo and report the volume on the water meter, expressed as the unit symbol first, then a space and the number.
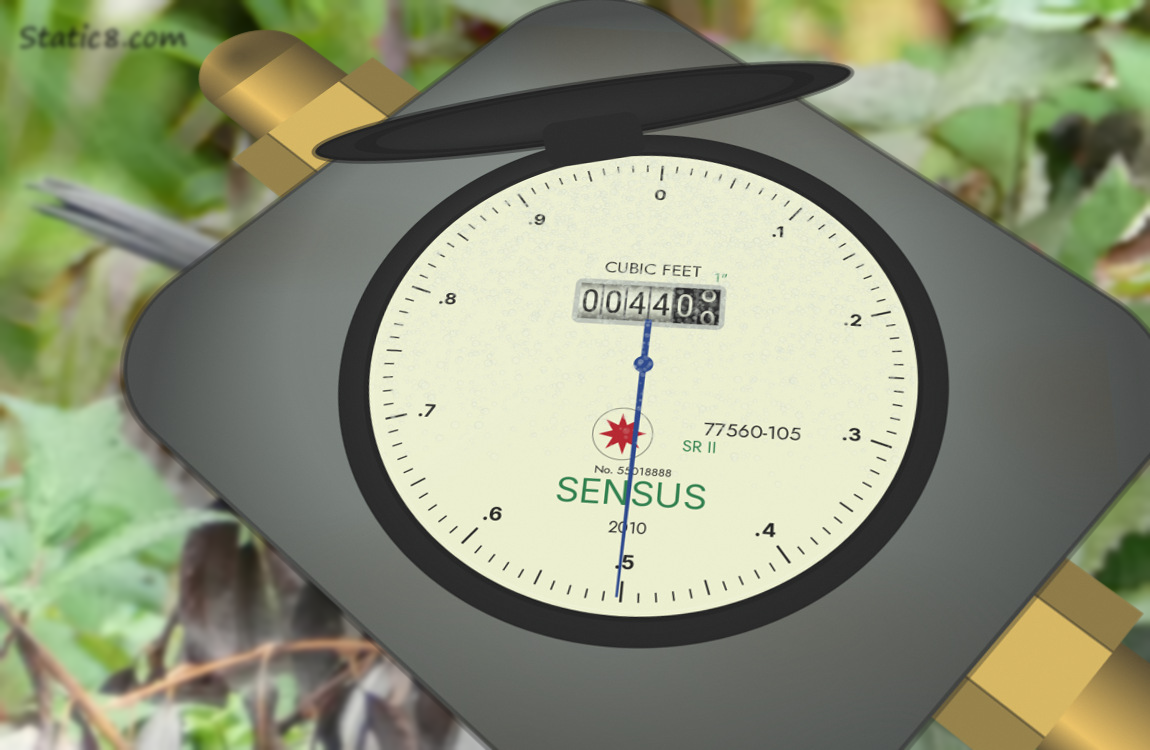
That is ft³ 4408.50
